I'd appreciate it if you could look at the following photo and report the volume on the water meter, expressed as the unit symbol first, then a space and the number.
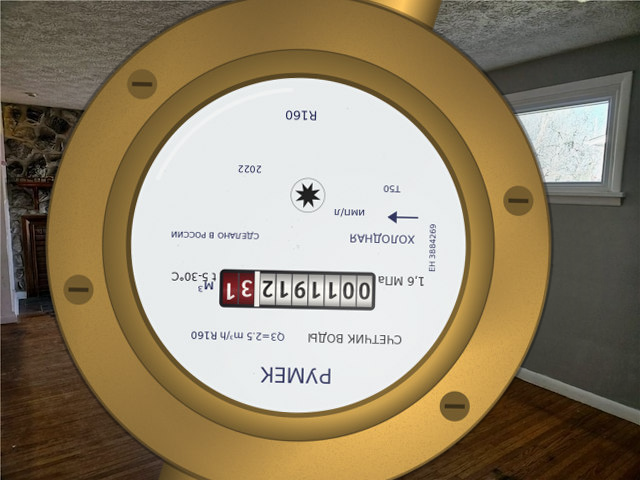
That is m³ 11912.31
